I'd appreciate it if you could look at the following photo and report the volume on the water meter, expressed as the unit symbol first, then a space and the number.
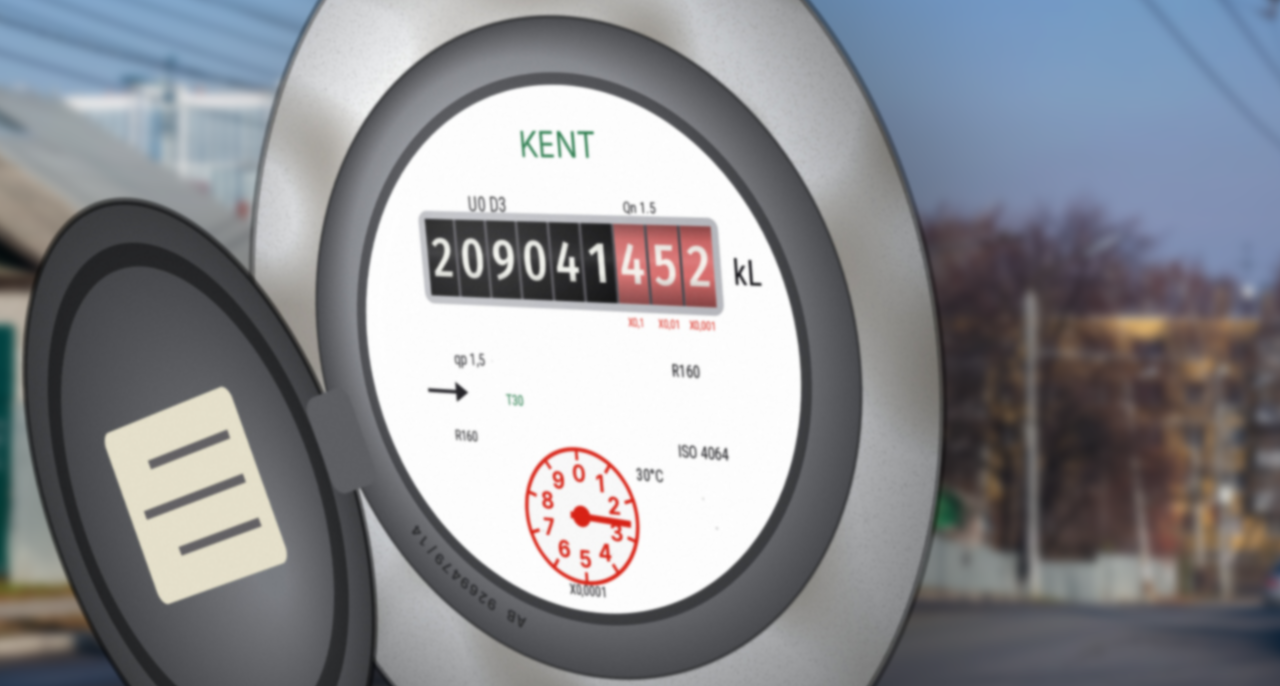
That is kL 209041.4522
